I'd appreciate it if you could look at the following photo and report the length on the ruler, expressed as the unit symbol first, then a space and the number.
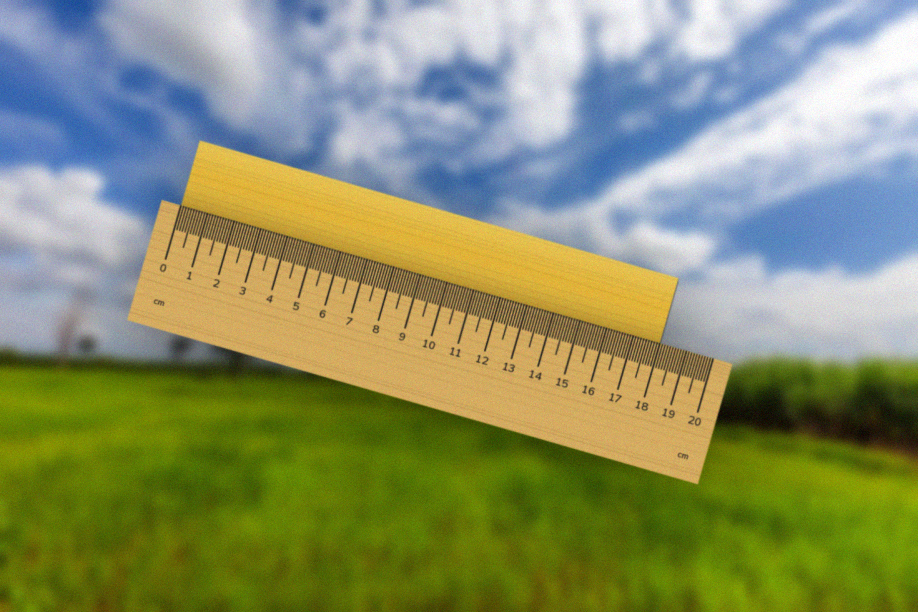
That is cm 18
